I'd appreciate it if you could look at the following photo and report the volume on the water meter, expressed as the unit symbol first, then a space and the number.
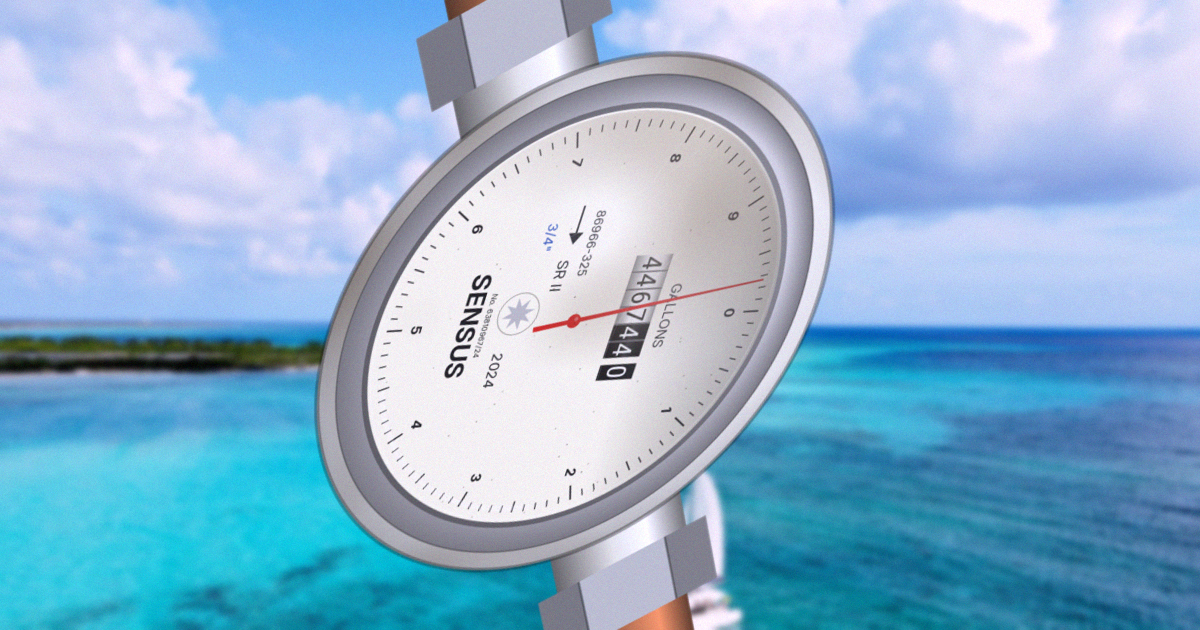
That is gal 4467439.7
